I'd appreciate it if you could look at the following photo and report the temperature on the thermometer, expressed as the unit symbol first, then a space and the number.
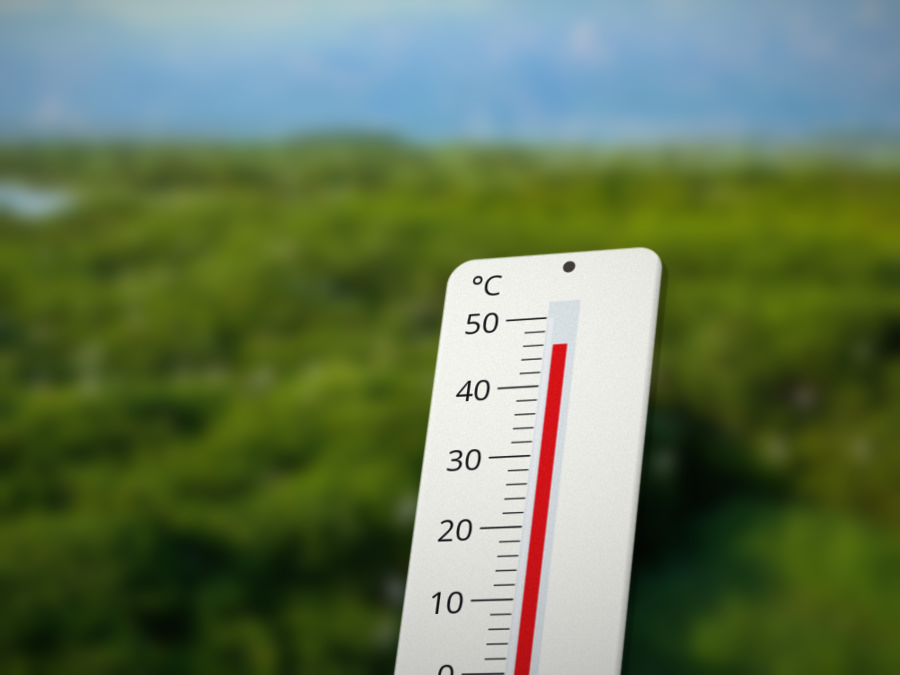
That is °C 46
